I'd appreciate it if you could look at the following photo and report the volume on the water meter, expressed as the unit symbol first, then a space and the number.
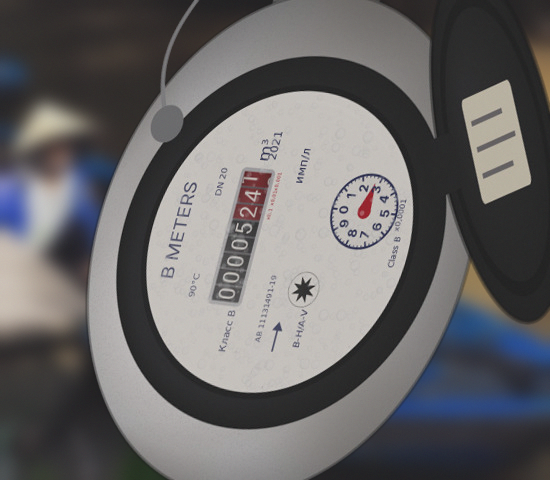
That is m³ 5.2412
